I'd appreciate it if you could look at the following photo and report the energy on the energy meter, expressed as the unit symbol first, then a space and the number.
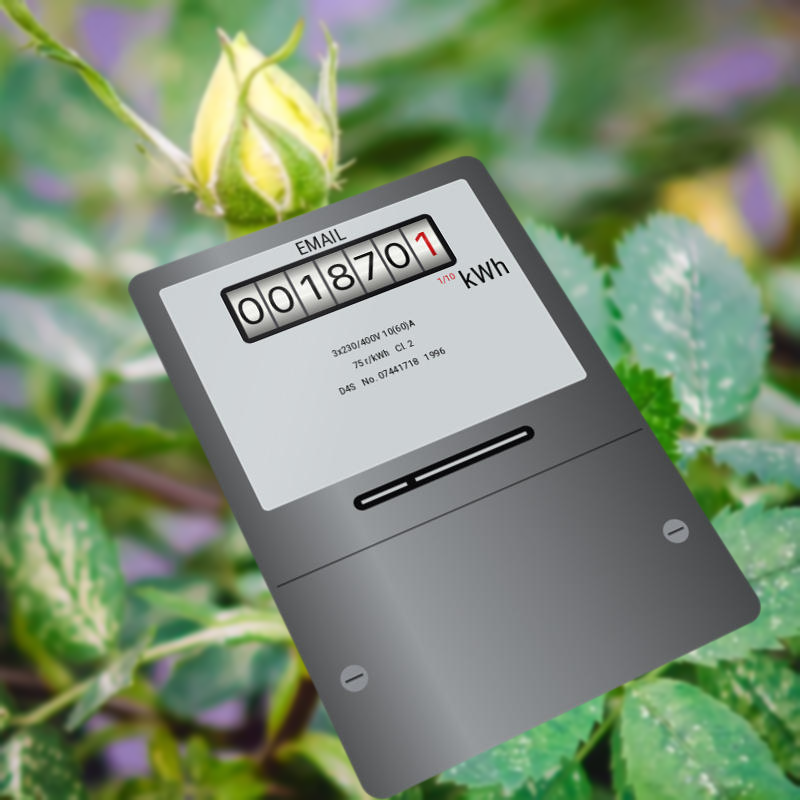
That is kWh 1870.1
